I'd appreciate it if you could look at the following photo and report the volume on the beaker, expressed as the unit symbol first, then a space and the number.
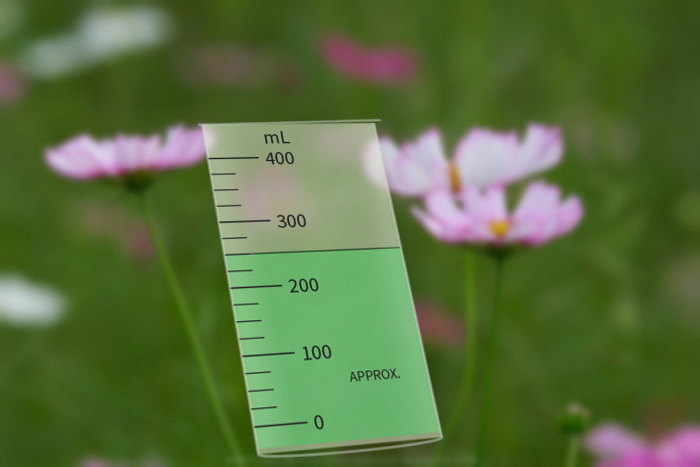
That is mL 250
